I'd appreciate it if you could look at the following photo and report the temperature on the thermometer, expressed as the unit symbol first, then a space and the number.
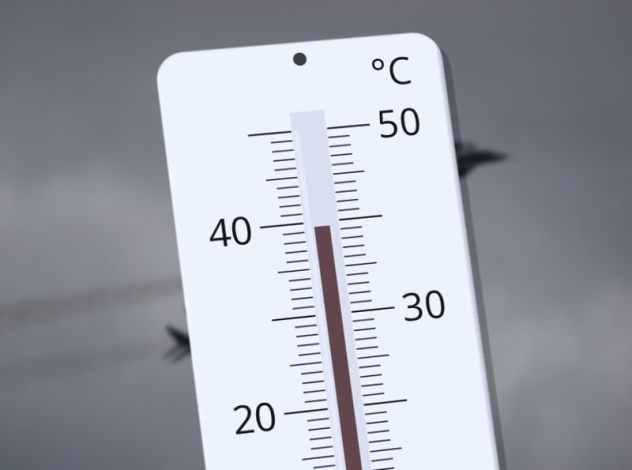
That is °C 39.5
